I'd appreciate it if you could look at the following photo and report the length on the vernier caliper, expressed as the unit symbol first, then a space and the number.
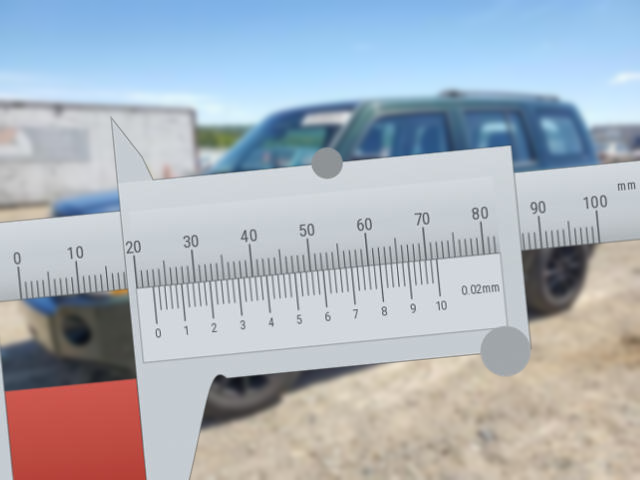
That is mm 22.8
